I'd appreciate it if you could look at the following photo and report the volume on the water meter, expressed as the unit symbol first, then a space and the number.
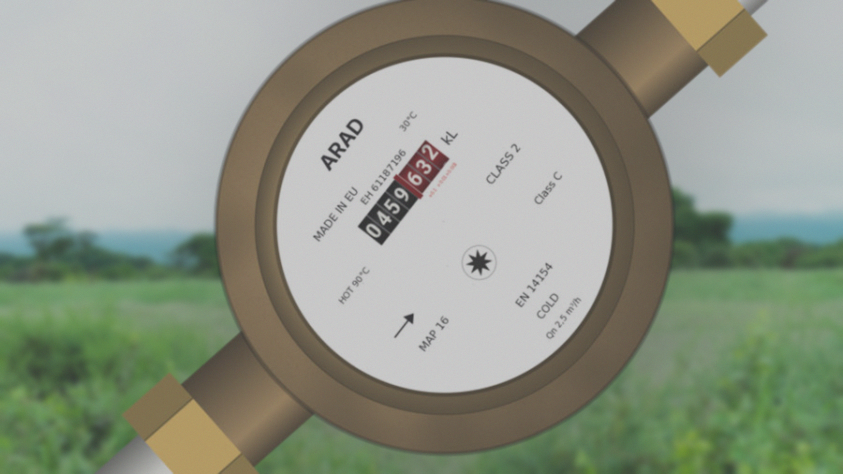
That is kL 459.632
